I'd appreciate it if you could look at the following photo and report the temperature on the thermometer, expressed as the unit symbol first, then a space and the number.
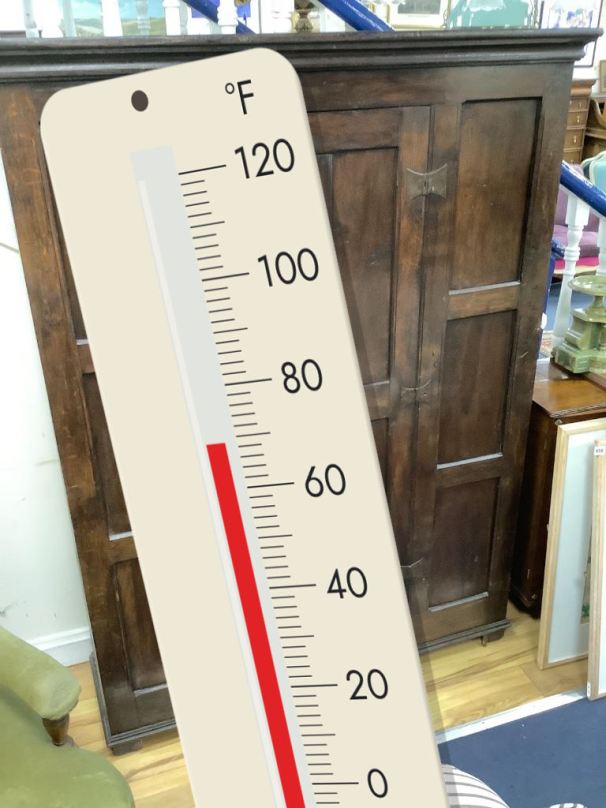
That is °F 69
